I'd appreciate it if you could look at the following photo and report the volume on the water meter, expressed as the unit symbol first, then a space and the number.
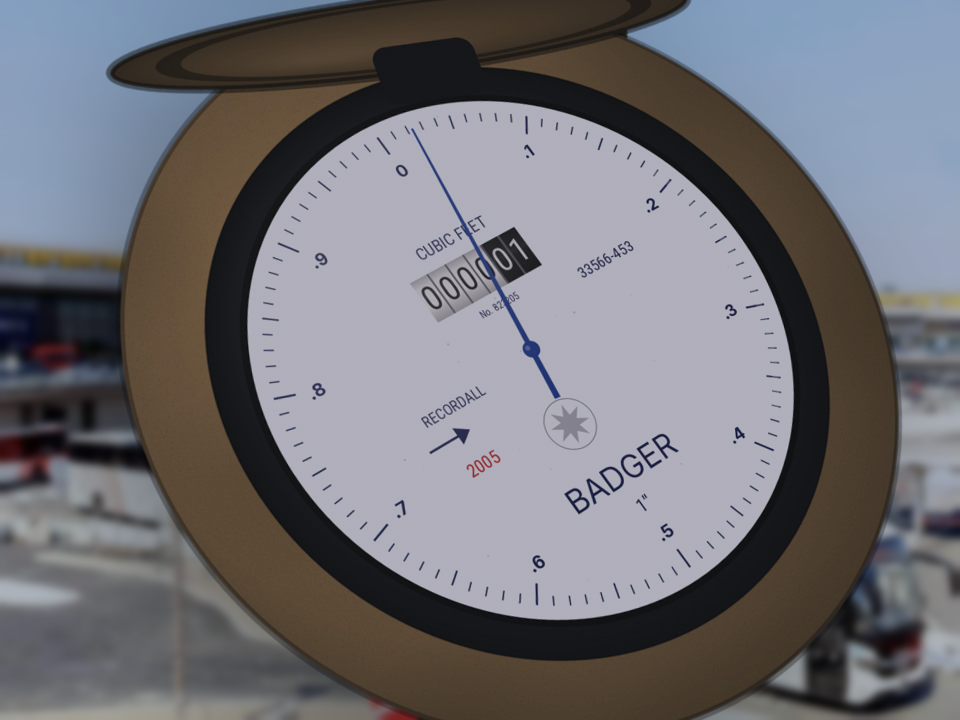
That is ft³ 1.02
